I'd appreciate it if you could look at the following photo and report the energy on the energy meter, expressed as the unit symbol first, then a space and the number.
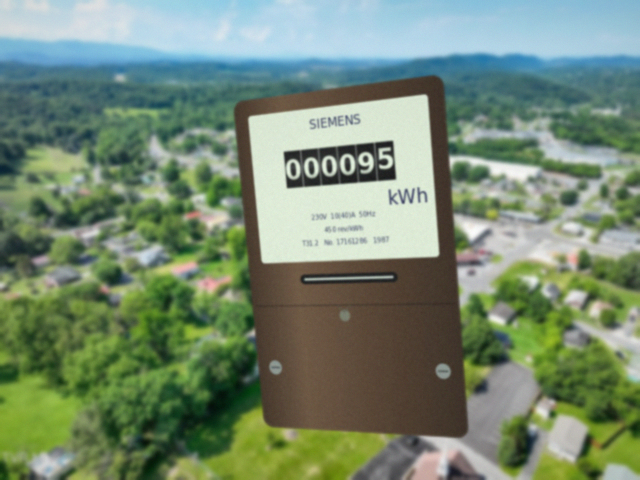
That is kWh 95
